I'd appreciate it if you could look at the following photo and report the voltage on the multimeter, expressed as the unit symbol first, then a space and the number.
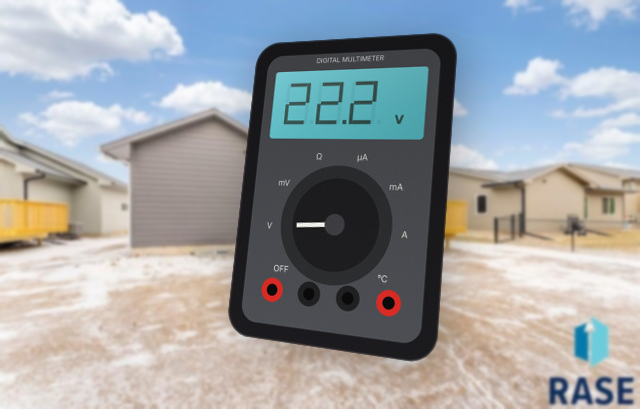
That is V 22.2
